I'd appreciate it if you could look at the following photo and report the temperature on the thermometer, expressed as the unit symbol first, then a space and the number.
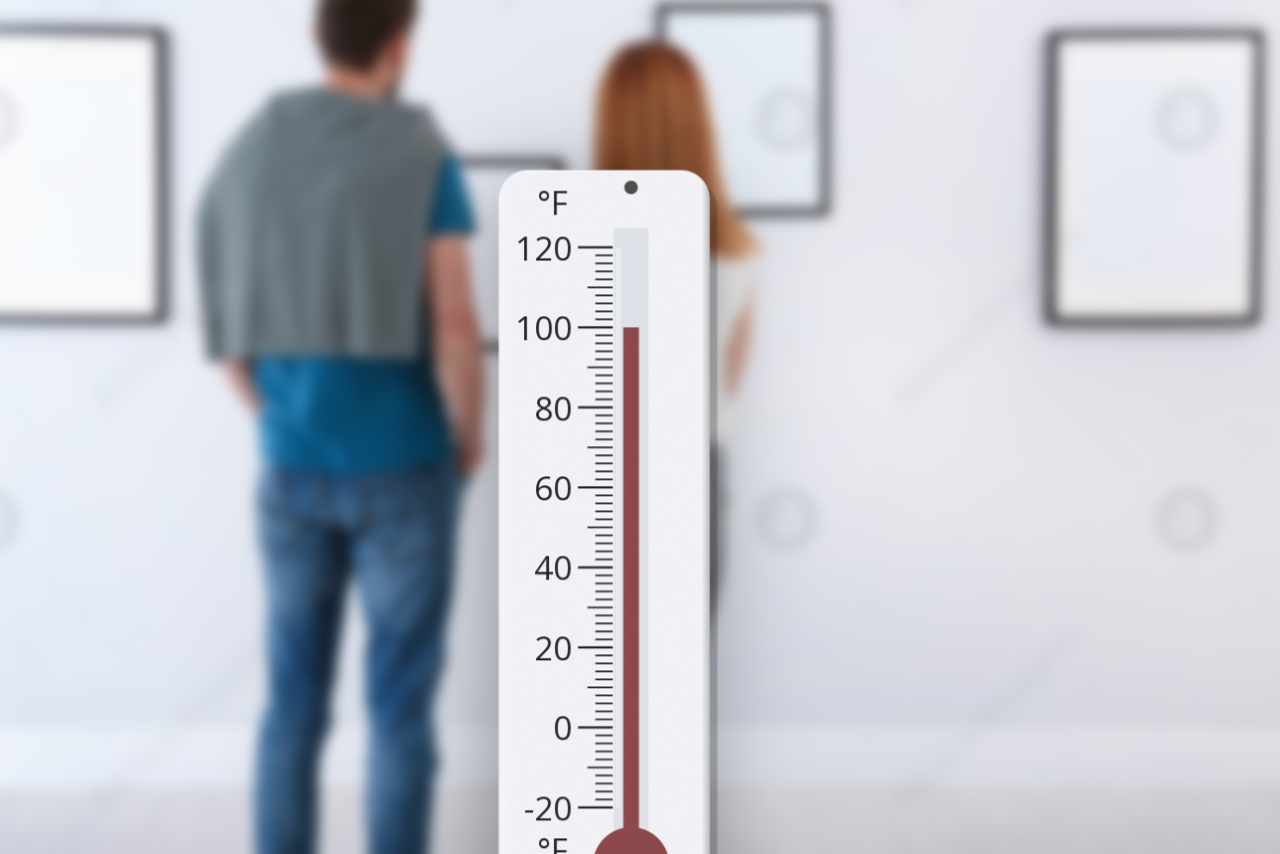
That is °F 100
